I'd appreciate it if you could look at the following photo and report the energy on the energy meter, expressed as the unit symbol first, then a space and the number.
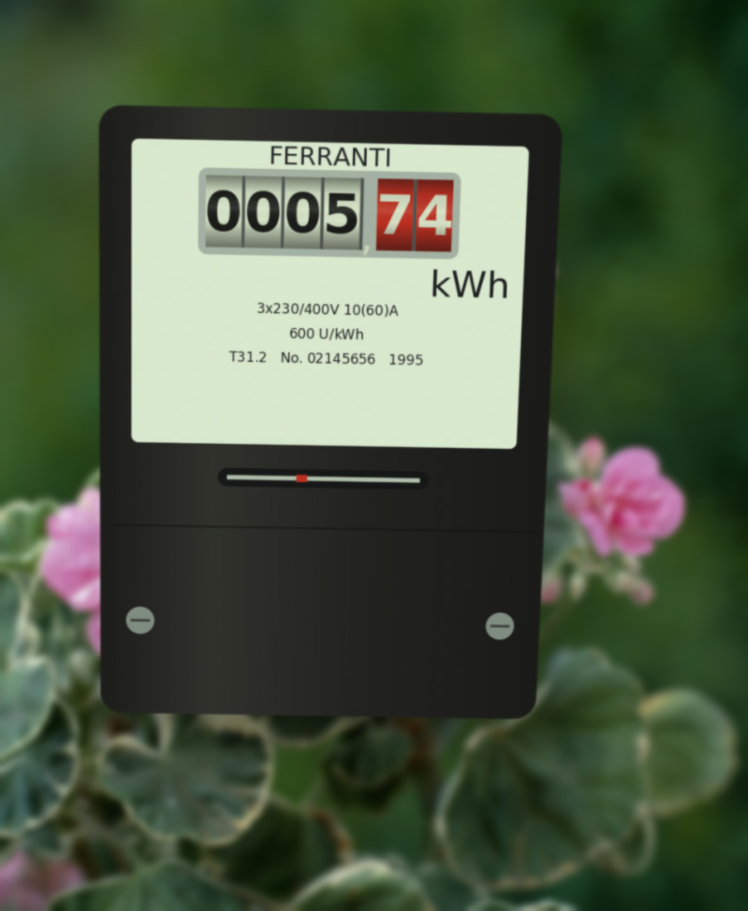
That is kWh 5.74
